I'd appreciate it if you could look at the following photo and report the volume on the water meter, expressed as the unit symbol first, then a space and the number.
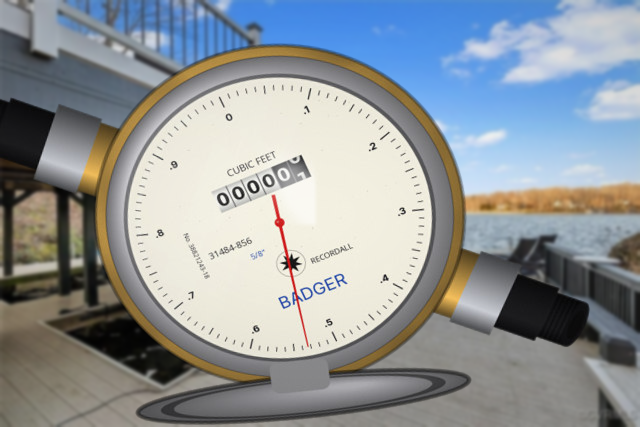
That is ft³ 0.53
